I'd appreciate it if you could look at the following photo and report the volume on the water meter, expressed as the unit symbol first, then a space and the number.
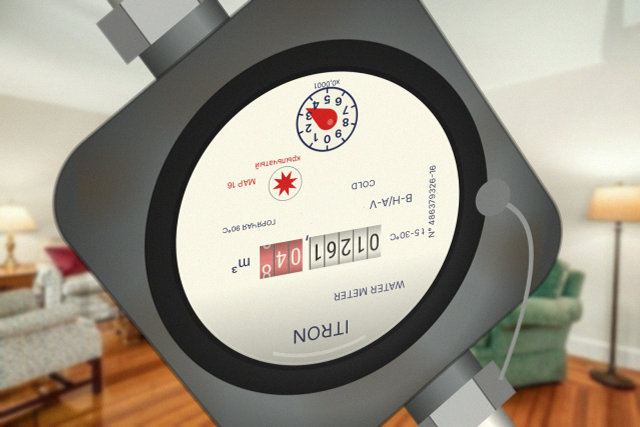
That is m³ 1261.0483
